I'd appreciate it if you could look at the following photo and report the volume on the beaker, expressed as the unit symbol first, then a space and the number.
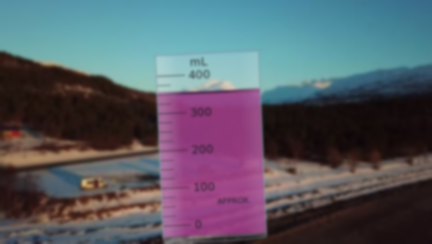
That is mL 350
